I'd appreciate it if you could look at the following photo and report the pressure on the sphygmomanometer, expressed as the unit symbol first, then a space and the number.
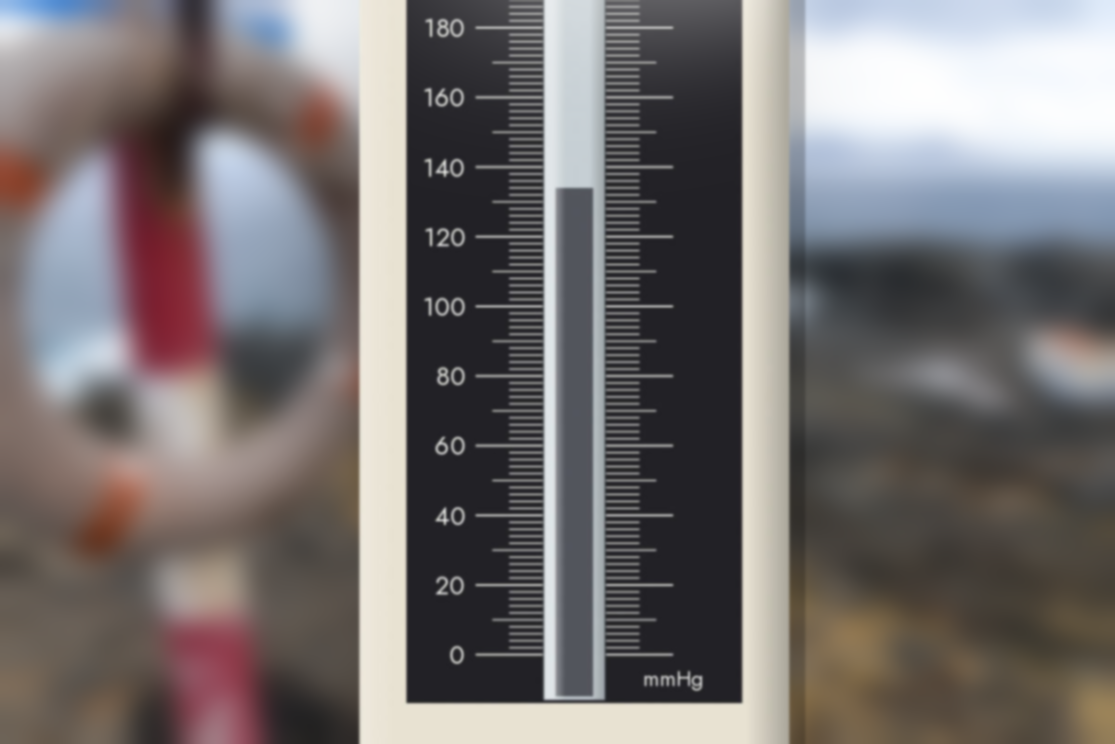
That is mmHg 134
